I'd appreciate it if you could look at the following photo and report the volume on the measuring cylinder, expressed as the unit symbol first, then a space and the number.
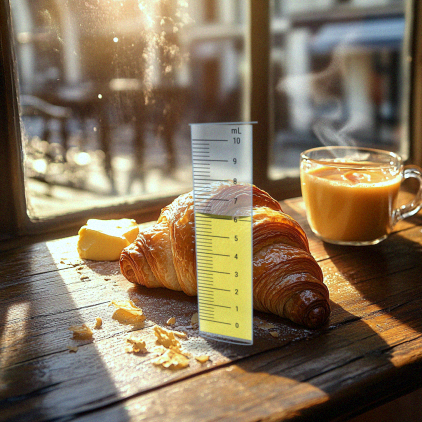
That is mL 6
